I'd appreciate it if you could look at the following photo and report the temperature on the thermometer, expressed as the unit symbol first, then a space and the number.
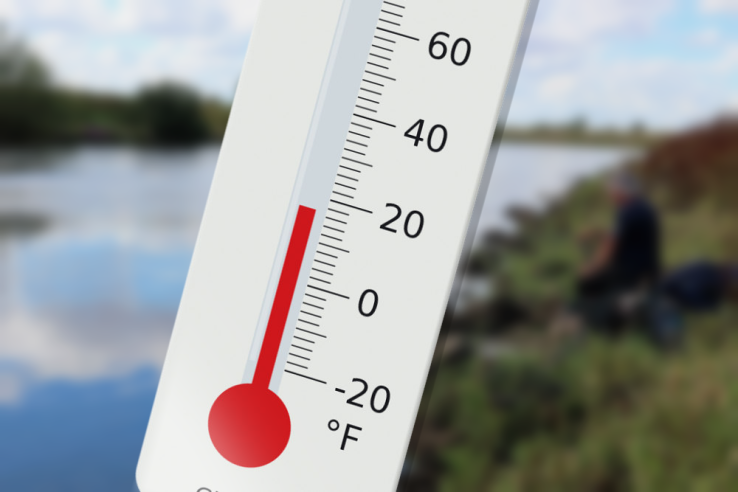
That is °F 17
